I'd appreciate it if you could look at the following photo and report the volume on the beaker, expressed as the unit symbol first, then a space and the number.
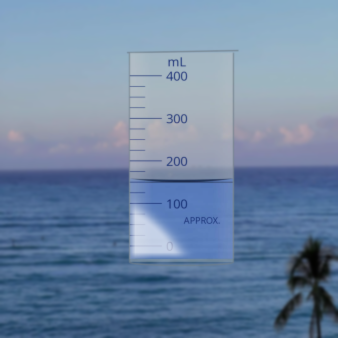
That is mL 150
